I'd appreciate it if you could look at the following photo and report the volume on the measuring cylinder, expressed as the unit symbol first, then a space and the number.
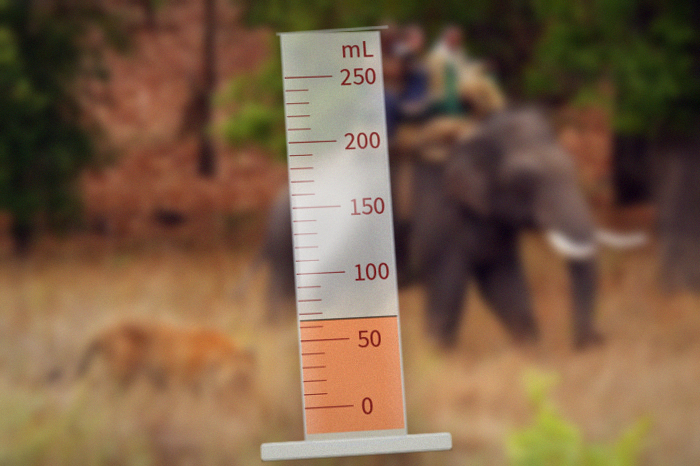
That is mL 65
